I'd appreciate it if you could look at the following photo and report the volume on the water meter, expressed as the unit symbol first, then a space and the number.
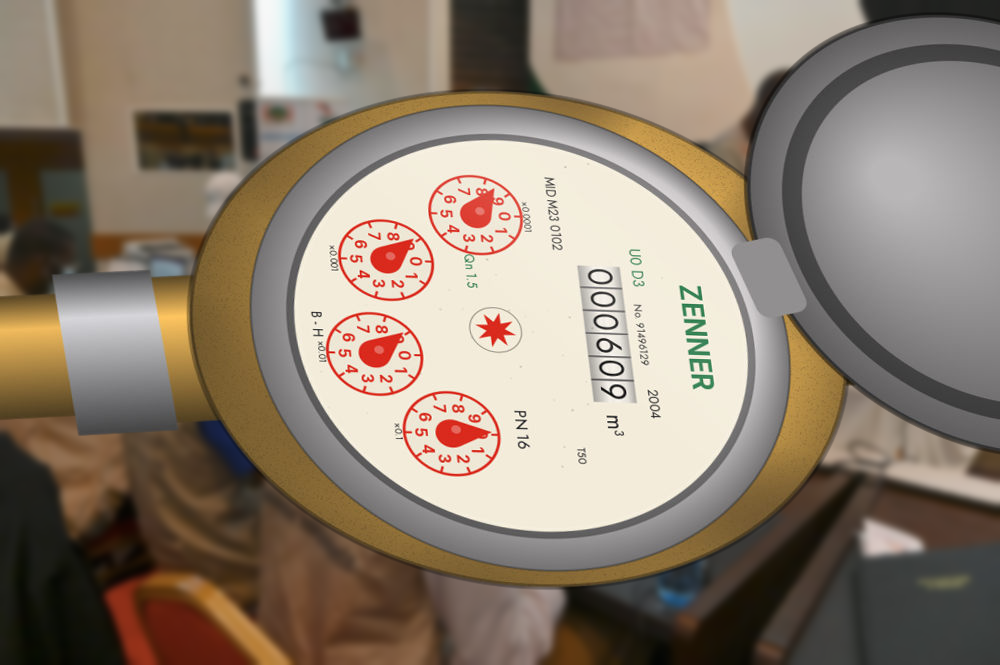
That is m³ 608.9888
